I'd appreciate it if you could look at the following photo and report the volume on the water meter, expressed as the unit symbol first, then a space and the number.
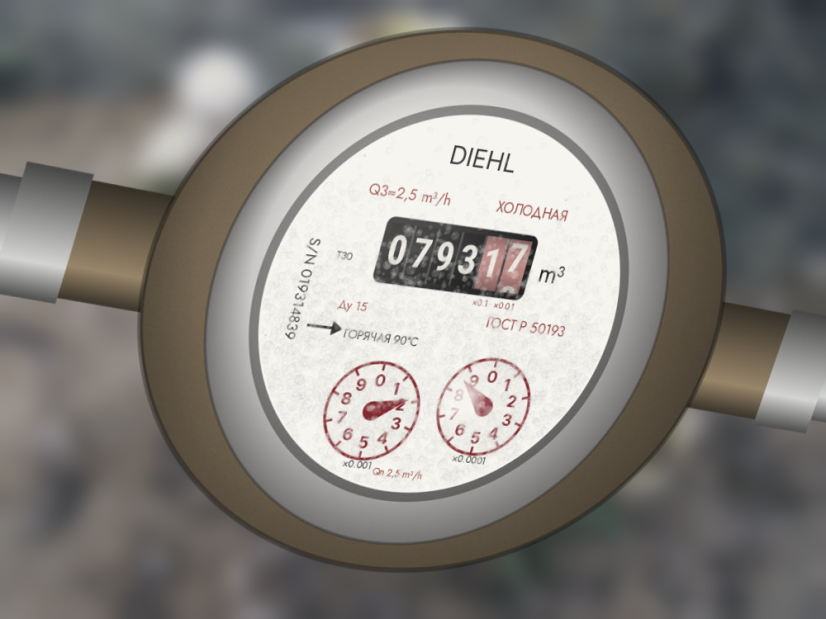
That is m³ 793.1718
